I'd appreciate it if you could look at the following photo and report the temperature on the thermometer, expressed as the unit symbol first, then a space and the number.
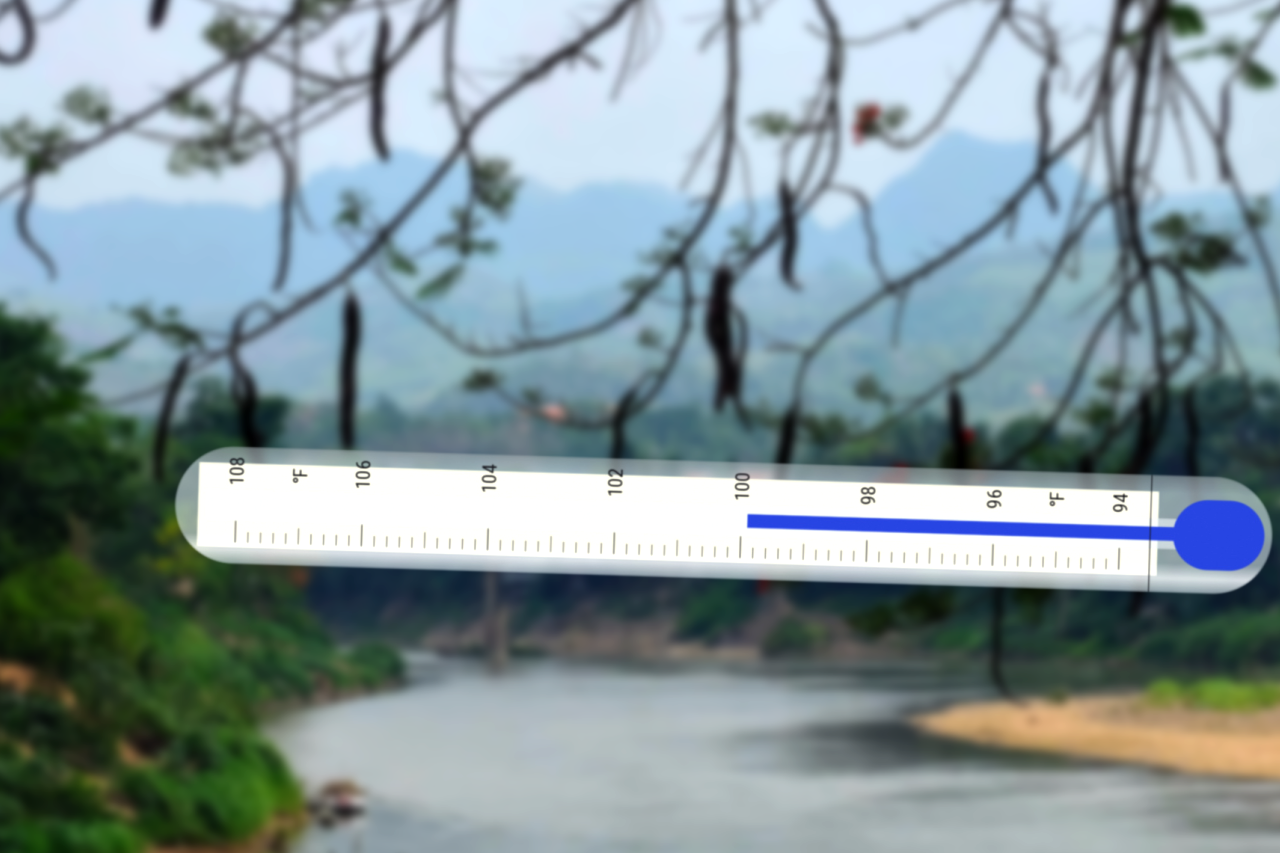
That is °F 99.9
